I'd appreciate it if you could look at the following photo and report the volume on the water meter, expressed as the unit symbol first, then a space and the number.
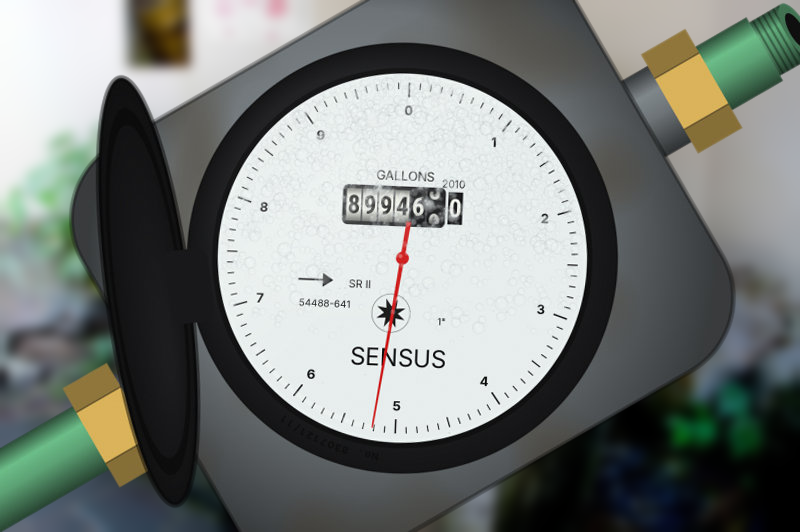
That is gal 8994685.2
